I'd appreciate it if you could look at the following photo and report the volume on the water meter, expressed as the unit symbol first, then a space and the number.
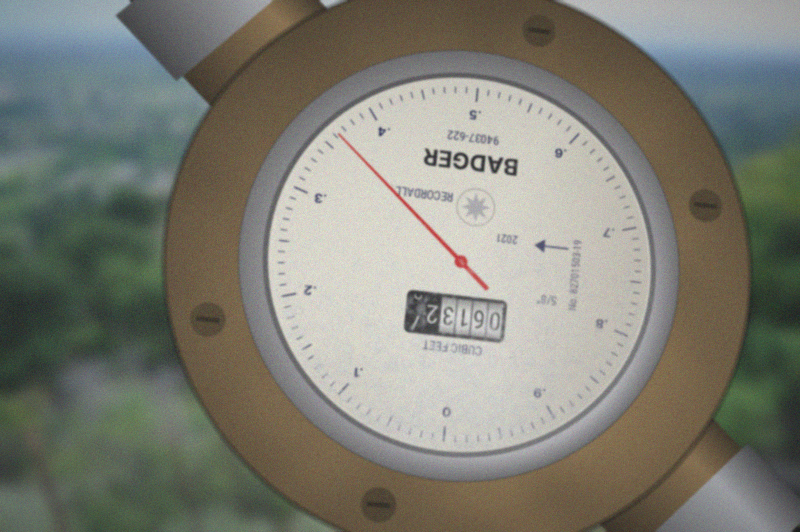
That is ft³ 61327.36
